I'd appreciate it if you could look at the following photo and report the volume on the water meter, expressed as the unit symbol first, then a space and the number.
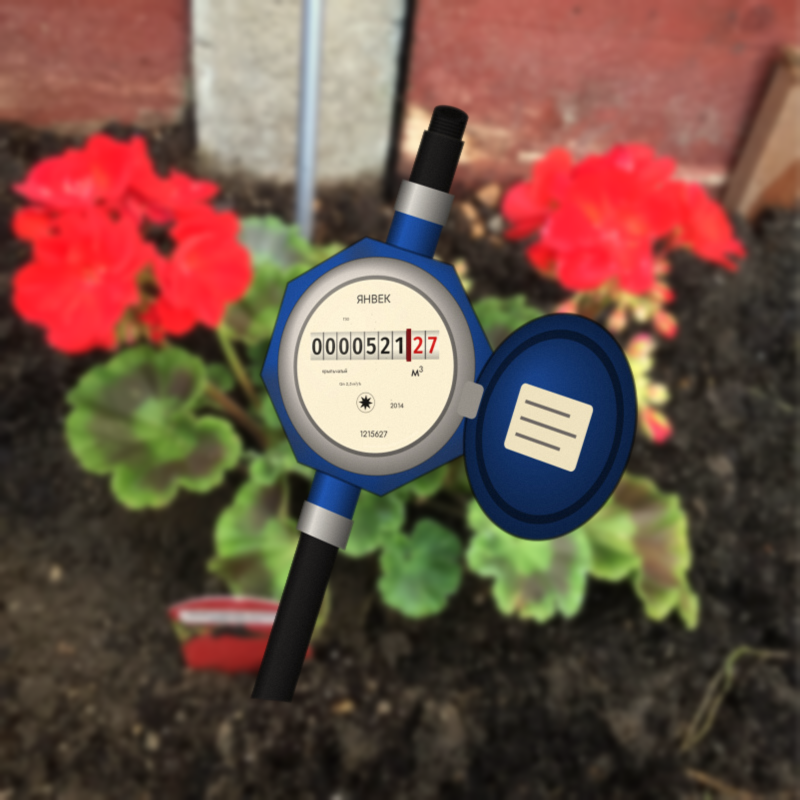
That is m³ 521.27
